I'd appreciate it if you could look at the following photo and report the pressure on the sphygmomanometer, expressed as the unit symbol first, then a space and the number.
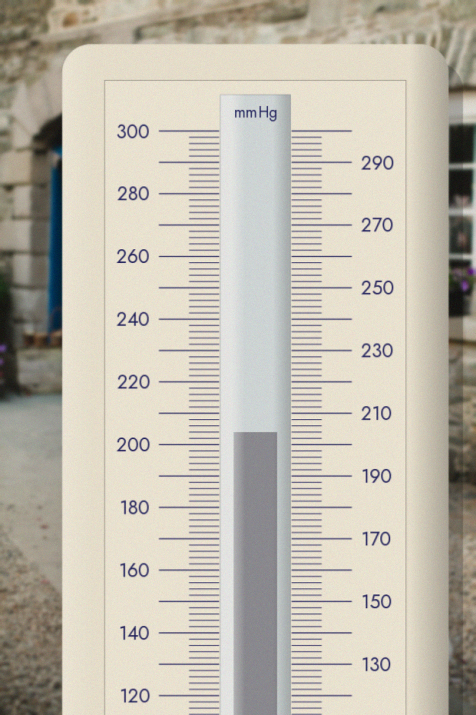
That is mmHg 204
